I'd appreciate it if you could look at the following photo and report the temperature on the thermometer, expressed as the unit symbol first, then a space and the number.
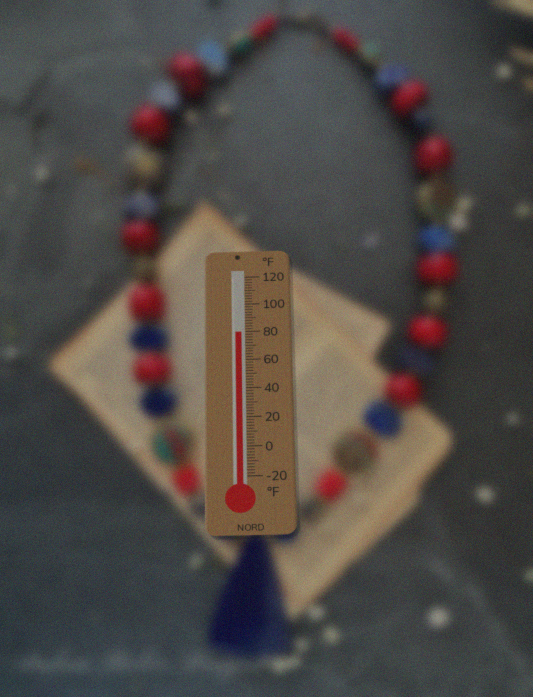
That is °F 80
